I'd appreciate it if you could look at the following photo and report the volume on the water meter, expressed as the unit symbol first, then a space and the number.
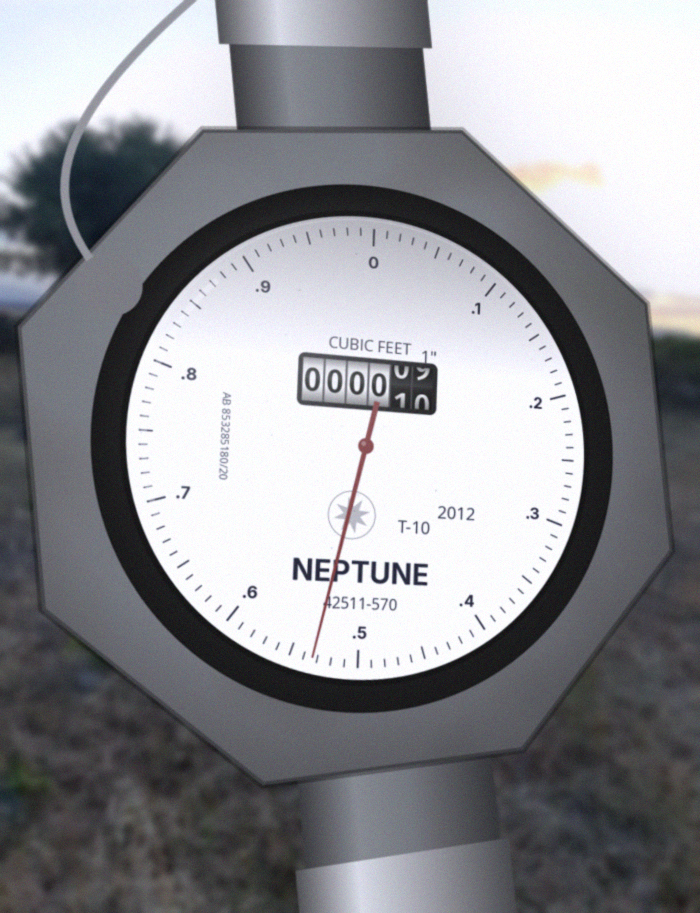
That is ft³ 9.53
